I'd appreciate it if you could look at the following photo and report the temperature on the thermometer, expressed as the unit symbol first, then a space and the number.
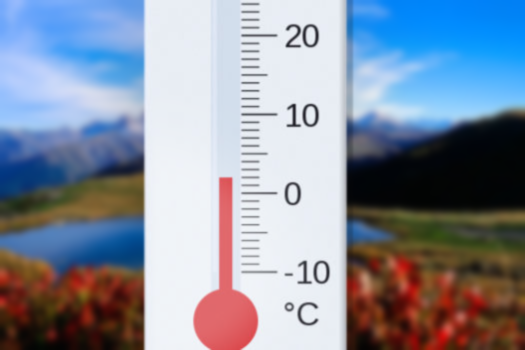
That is °C 2
